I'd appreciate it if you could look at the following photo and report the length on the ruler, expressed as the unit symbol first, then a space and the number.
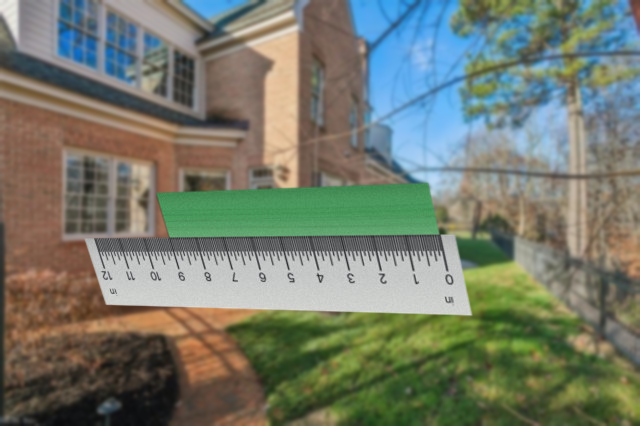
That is in 9
